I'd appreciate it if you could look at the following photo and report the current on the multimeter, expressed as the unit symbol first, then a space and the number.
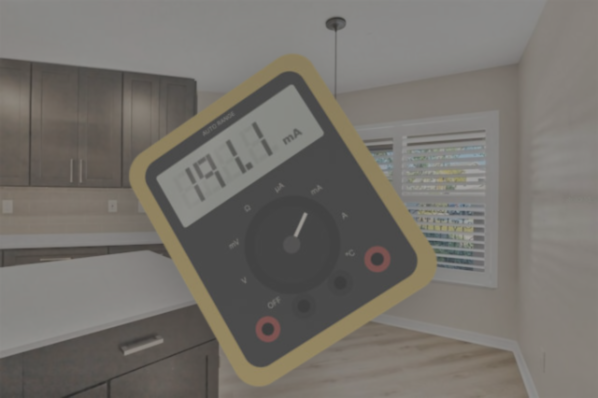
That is mA 191.1
